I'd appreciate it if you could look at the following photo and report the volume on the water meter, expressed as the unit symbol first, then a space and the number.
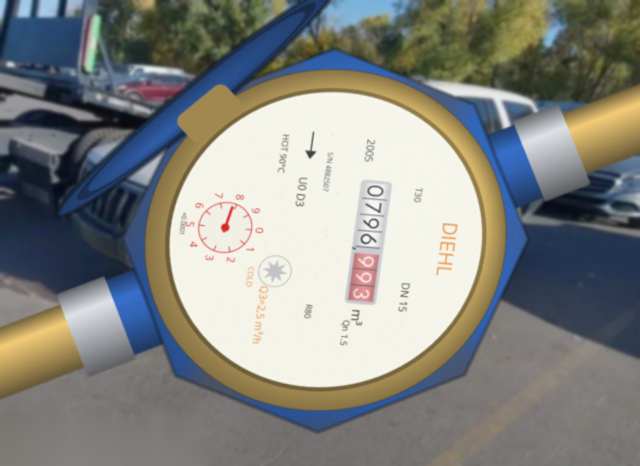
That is m³ 796.9937
